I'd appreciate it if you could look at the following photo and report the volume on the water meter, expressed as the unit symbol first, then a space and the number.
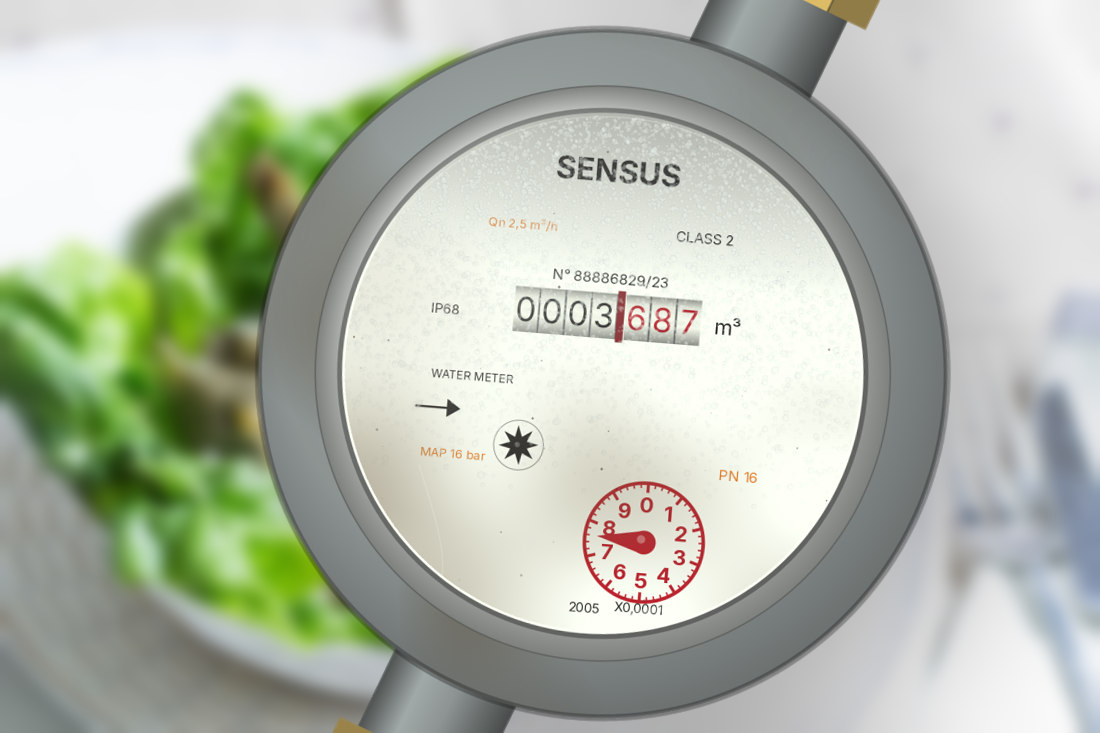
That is m³ 3.6877
